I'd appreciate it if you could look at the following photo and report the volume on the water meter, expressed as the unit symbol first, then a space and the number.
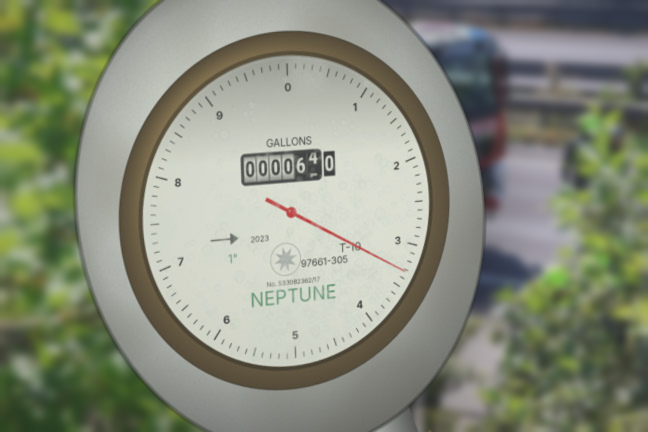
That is gal 643.3
